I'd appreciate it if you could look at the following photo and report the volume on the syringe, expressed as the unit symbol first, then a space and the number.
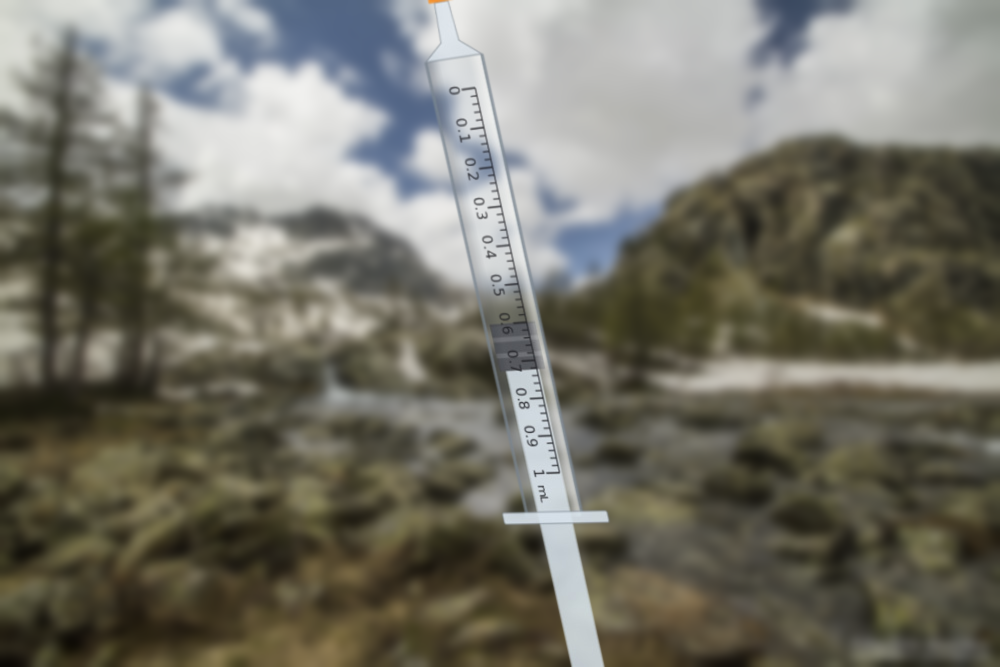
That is mL 0.6
